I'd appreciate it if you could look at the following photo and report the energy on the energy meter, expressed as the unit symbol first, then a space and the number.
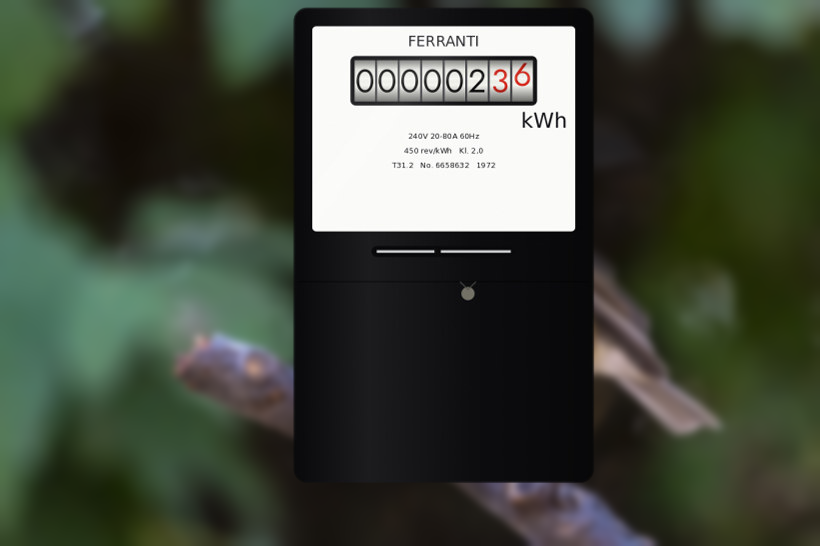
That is kWh 2.36
